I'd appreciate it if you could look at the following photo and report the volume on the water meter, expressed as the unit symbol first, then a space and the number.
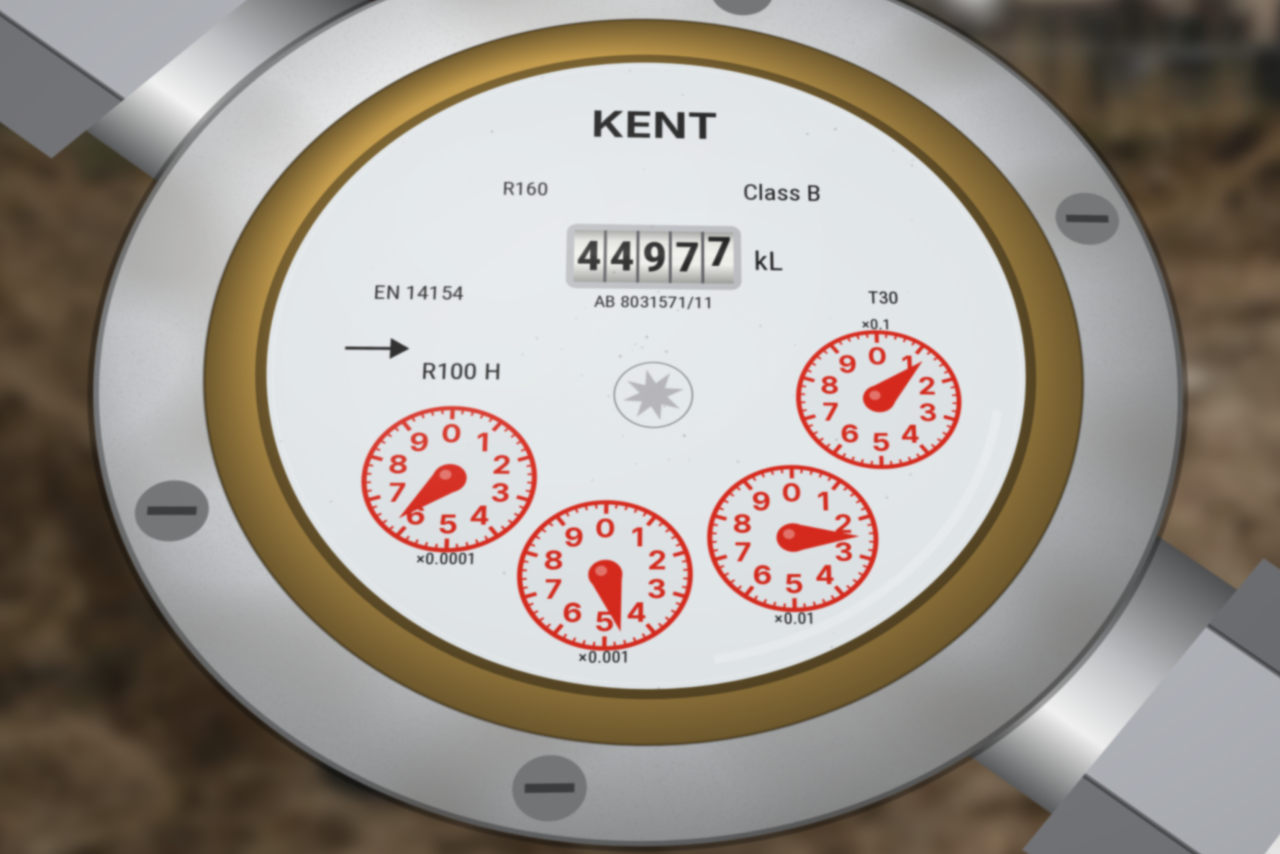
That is kL 44977.1246
